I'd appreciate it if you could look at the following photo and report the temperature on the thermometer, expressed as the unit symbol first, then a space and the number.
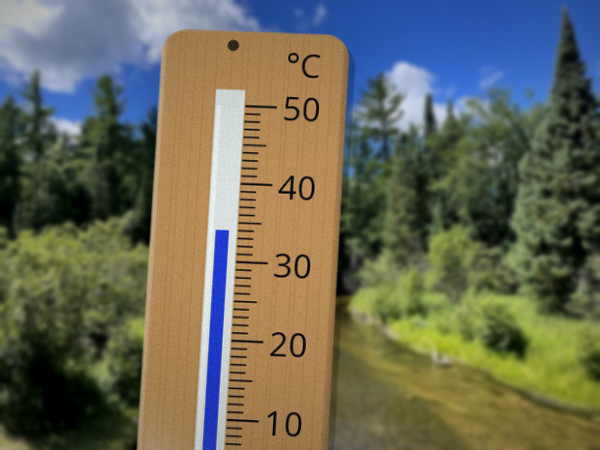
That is °C 34
